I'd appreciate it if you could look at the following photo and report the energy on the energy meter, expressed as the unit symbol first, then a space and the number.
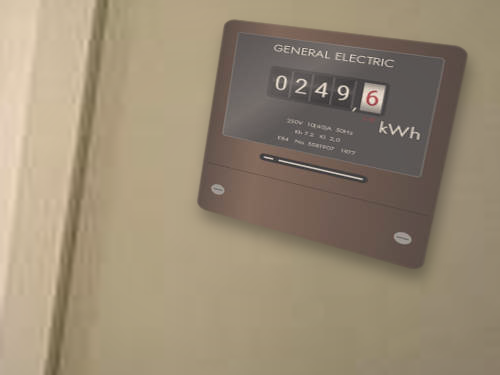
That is kWh 249.6
